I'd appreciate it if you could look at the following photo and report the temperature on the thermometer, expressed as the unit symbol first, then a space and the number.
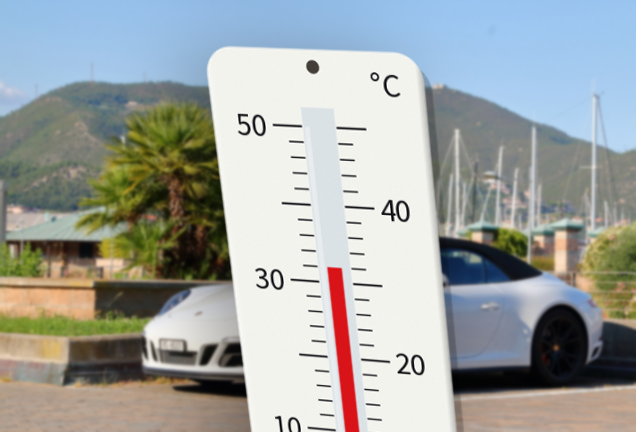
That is °C 32
